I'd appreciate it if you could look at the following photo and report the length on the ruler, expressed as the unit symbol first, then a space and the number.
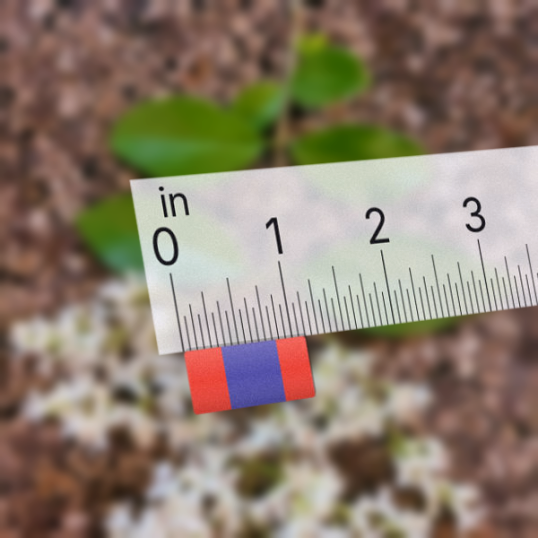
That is in 1.125
